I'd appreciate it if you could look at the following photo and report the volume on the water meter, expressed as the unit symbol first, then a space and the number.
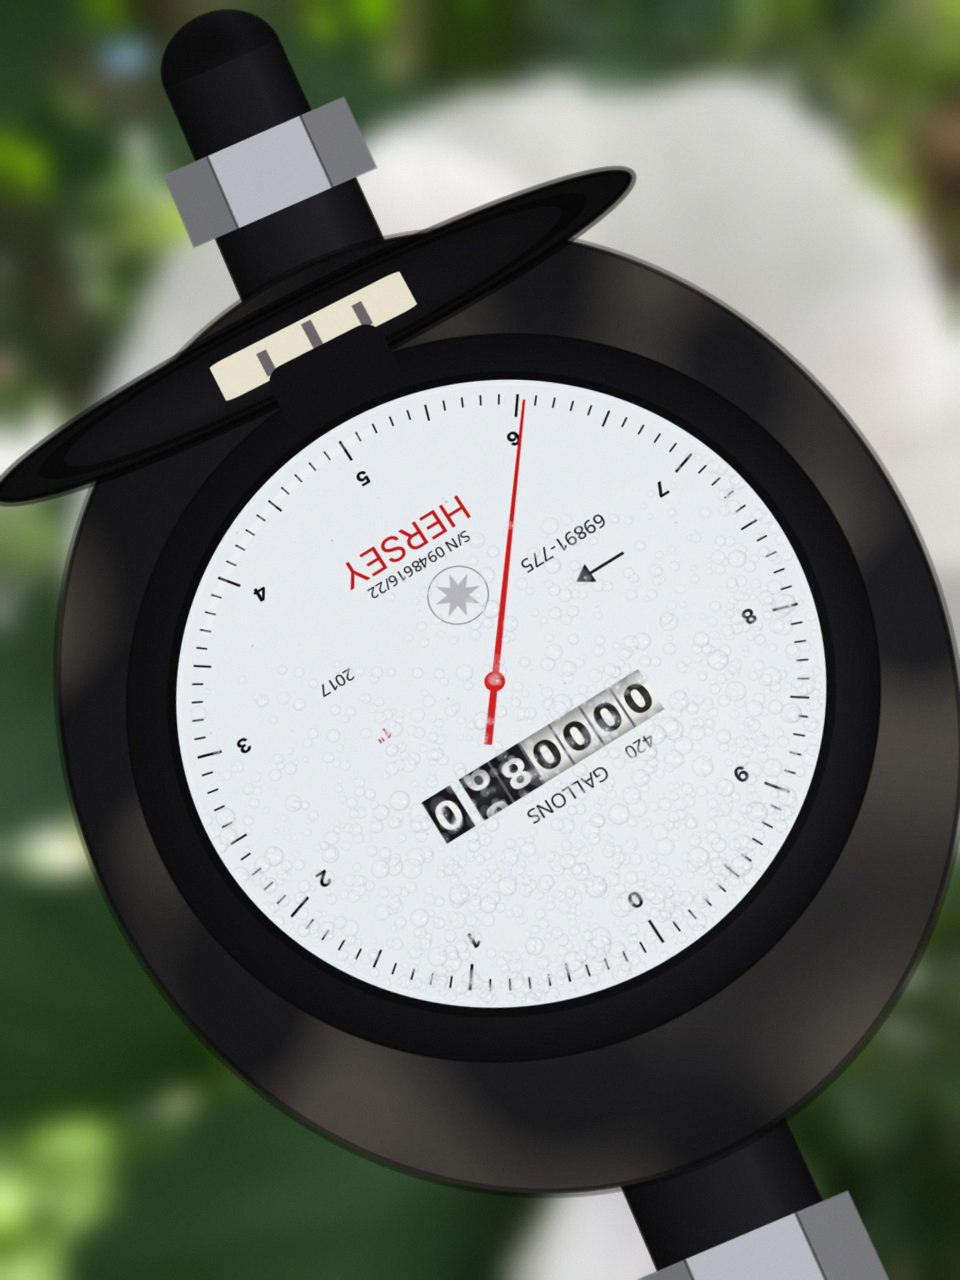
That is gal 886.0
